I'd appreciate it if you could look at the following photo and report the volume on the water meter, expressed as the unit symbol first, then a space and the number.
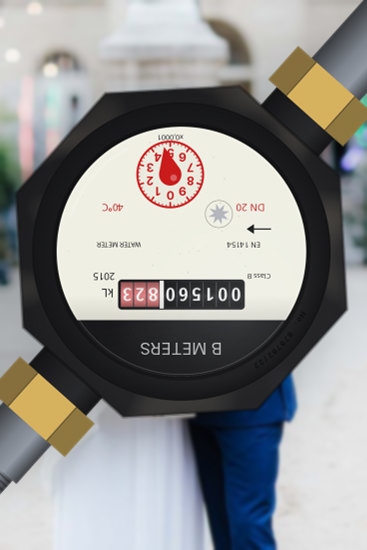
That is kL 1560.8234
